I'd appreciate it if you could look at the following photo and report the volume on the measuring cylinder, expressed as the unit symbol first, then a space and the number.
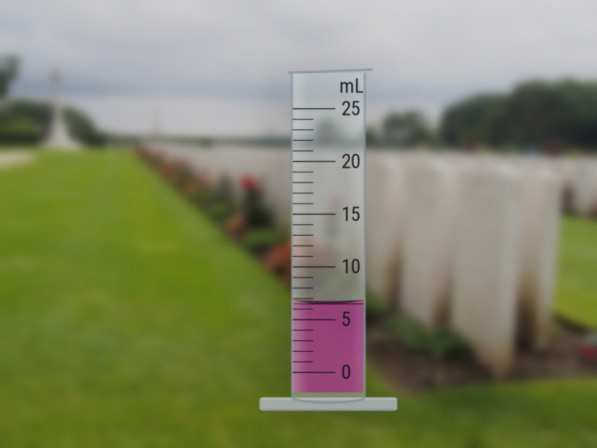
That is mL 6.5
